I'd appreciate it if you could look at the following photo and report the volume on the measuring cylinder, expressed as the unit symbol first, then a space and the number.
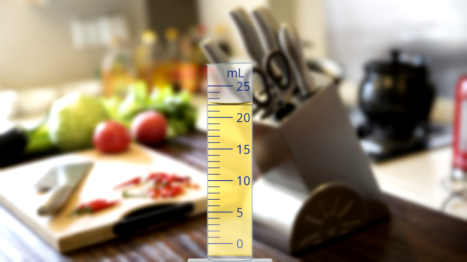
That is mL 22
